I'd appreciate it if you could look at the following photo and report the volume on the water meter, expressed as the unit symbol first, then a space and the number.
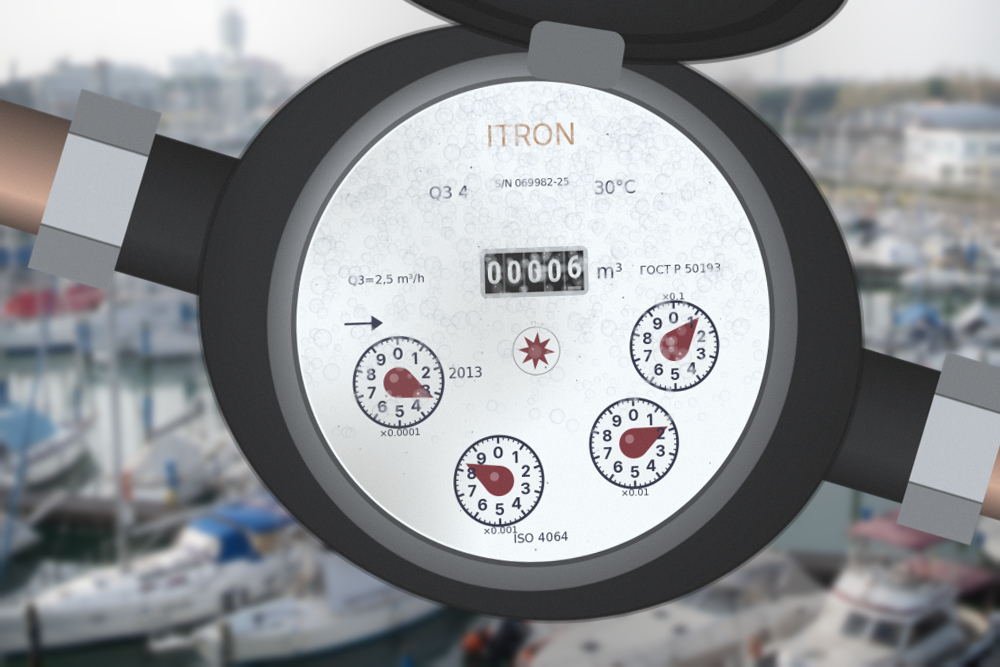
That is m³ 6.1183
